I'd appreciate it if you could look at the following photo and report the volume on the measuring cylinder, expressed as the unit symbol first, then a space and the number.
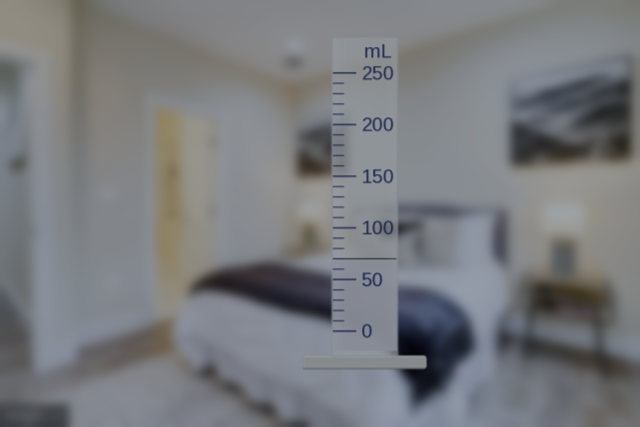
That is mL 70
